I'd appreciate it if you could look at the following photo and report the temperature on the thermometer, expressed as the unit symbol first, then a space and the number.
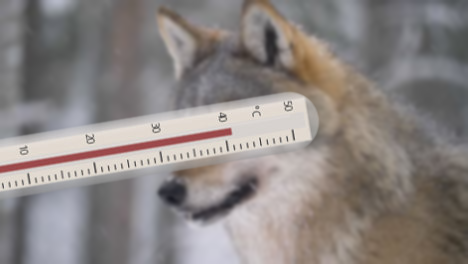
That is °C 41
